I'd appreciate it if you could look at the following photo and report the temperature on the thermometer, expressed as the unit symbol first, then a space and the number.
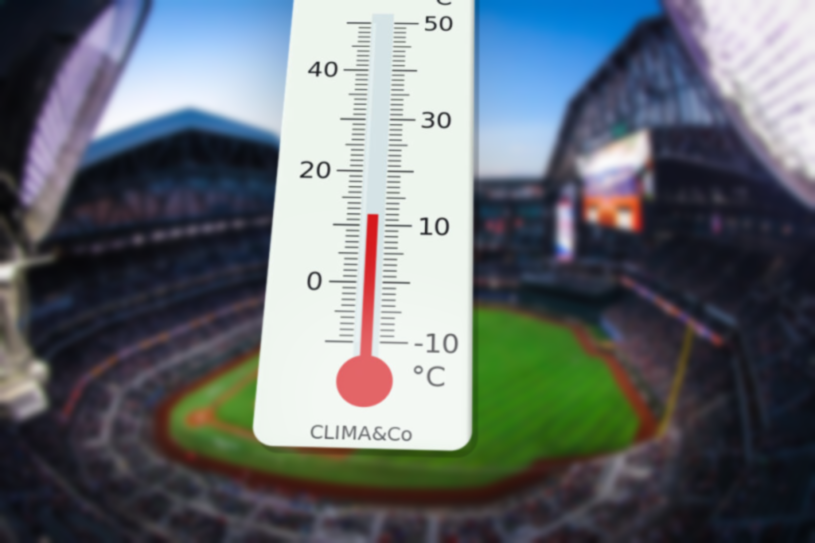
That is °C 12
